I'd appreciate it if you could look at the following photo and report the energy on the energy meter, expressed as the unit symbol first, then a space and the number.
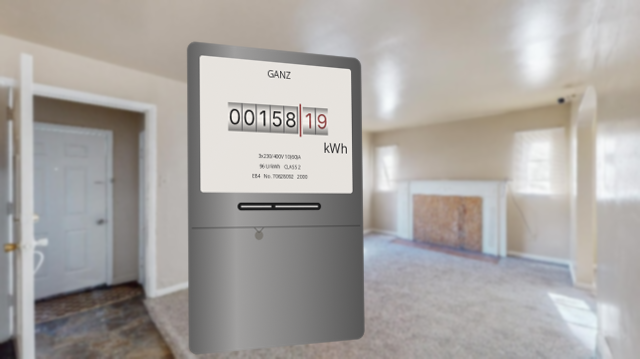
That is kWh 158.19
